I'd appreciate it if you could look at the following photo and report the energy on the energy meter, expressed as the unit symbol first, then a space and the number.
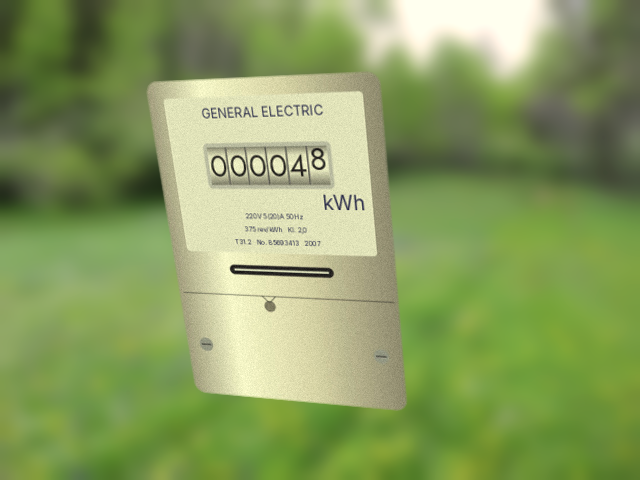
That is kWh 48
